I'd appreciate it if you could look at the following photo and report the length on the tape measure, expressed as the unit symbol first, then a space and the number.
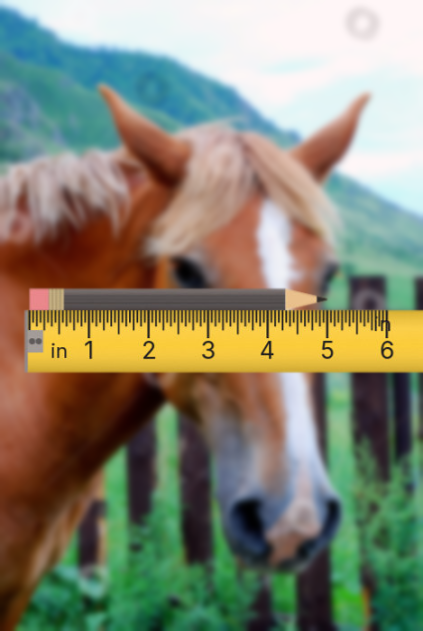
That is in 5
